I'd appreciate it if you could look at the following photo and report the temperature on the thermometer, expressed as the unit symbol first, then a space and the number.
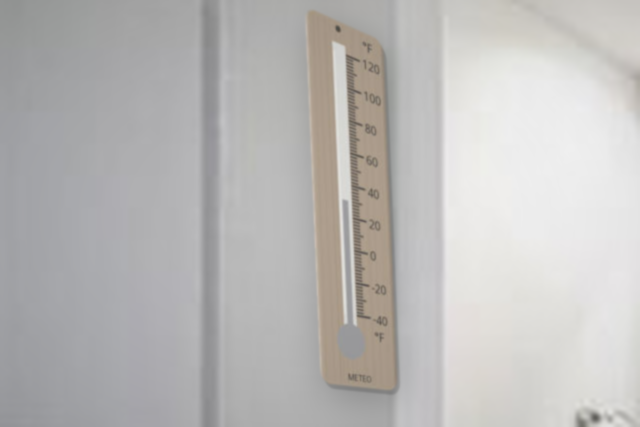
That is °F 30
